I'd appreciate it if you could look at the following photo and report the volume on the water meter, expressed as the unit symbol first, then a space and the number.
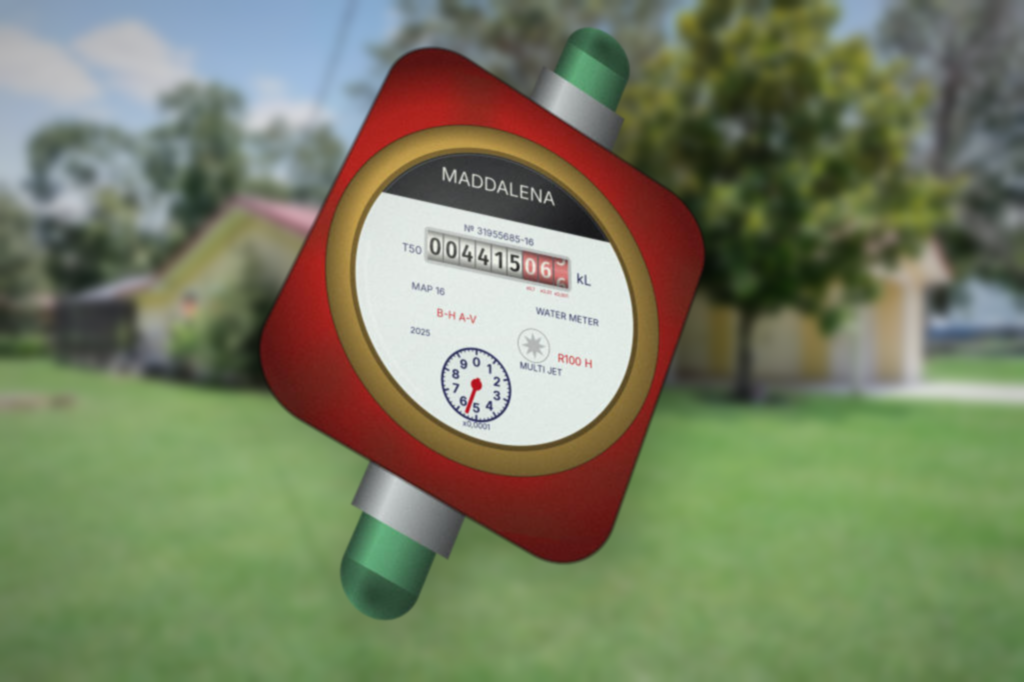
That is kL 4415.0655
